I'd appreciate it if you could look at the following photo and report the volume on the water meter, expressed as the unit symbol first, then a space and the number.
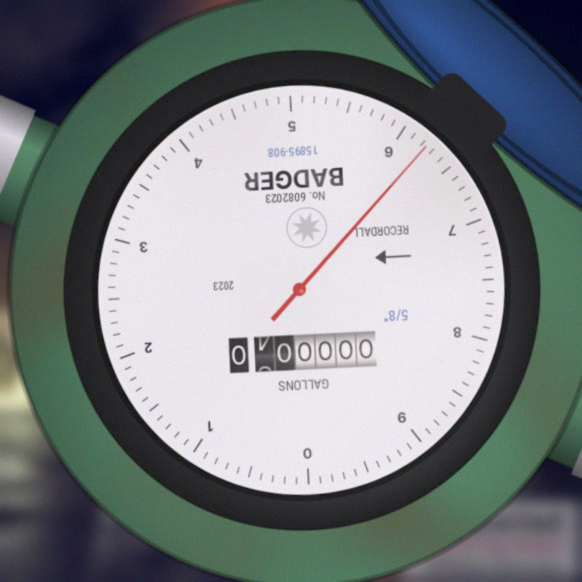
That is gal 36.2
